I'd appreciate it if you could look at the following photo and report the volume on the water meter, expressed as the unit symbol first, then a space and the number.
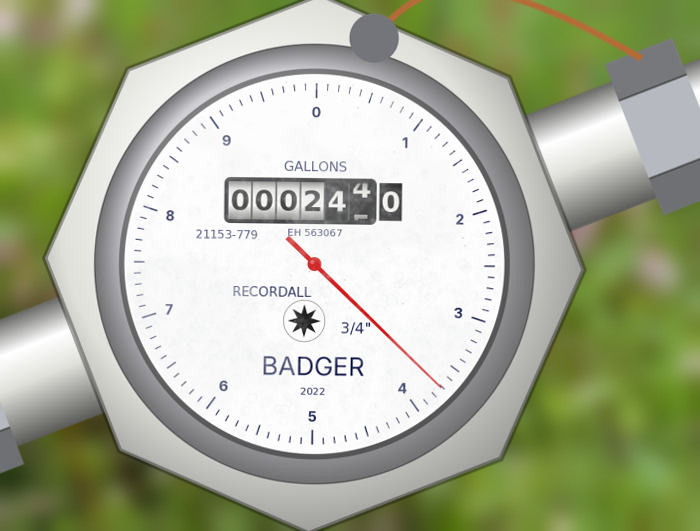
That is gal 2443.7
